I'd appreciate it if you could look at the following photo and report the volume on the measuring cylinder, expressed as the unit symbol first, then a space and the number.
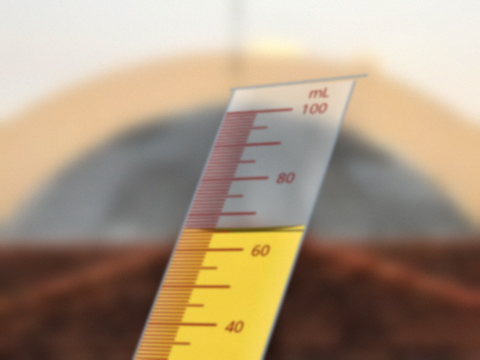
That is mL 65
